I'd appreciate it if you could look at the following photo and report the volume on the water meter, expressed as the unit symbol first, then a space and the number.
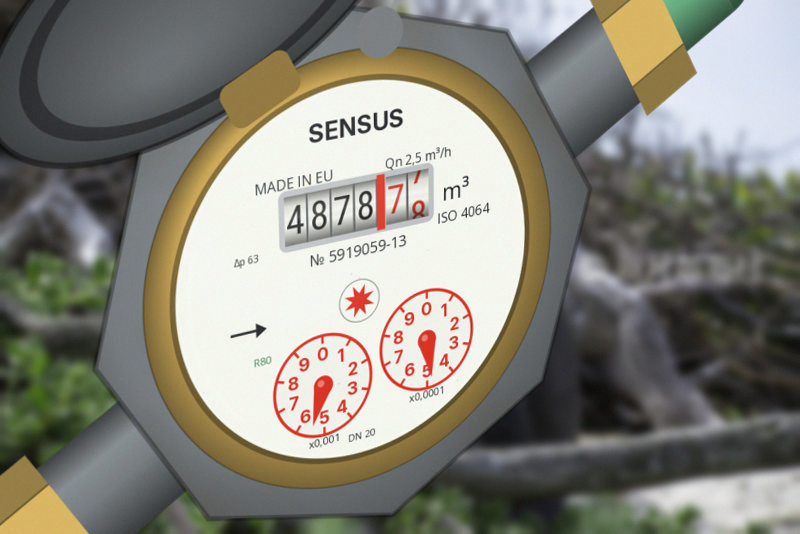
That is m³ 4878.7754
